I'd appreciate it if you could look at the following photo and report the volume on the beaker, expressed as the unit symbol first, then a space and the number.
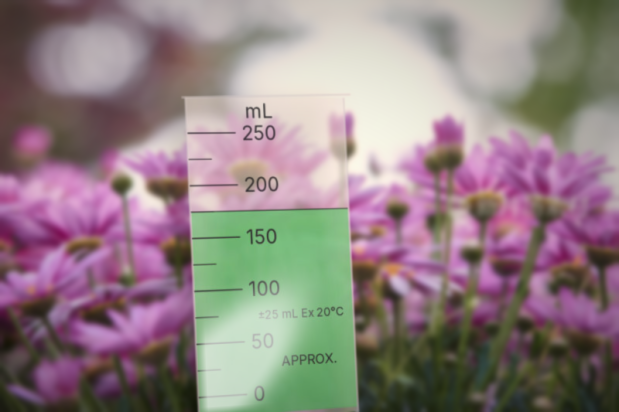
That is mL 175
